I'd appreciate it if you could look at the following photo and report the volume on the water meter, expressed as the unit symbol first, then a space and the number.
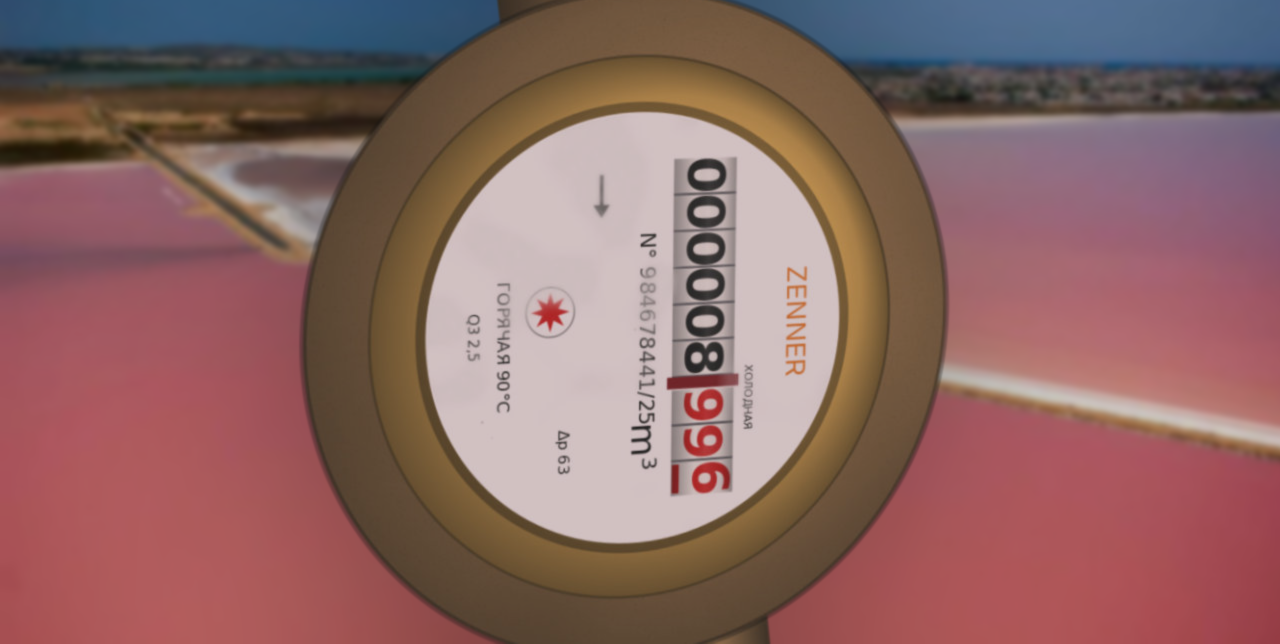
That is m³ 8.996
